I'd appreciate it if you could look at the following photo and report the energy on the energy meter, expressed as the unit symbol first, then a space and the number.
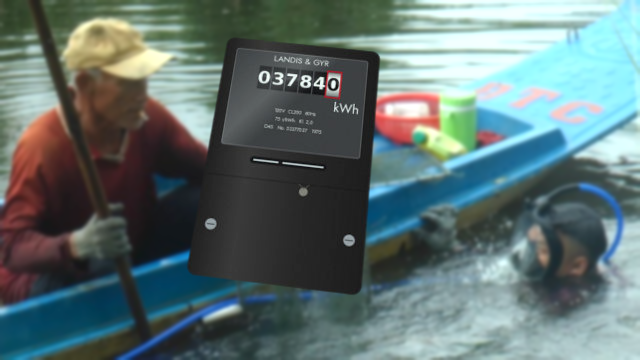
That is kWh 3784.0
